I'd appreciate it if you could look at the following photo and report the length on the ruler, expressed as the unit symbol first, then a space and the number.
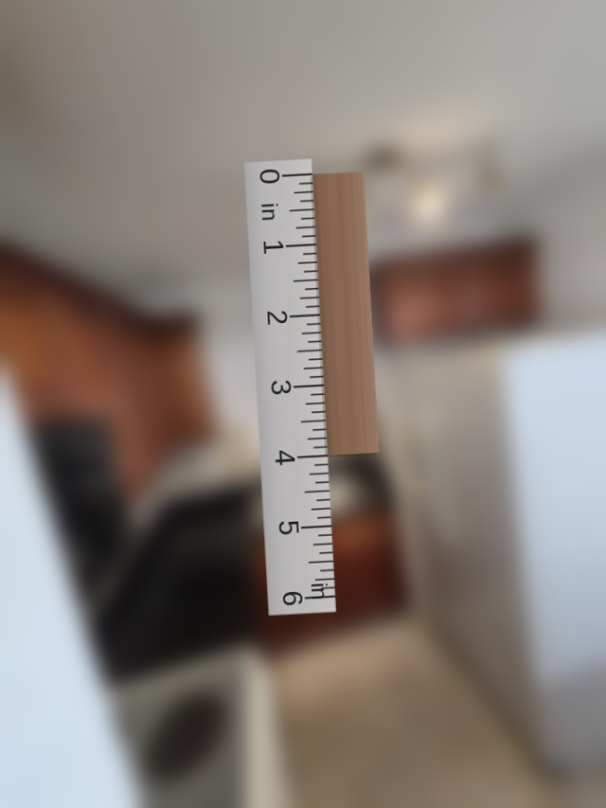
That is in 4
